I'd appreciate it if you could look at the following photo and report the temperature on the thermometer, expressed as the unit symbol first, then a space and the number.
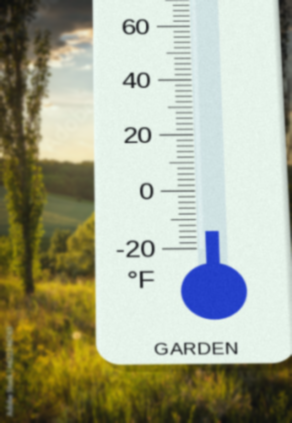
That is °F -14
